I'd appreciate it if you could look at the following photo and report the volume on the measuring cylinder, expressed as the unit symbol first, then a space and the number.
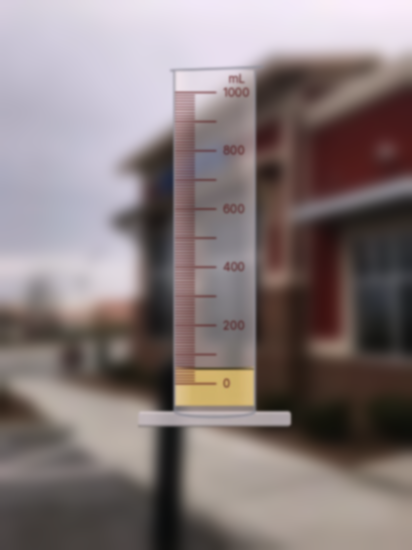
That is mL 50
